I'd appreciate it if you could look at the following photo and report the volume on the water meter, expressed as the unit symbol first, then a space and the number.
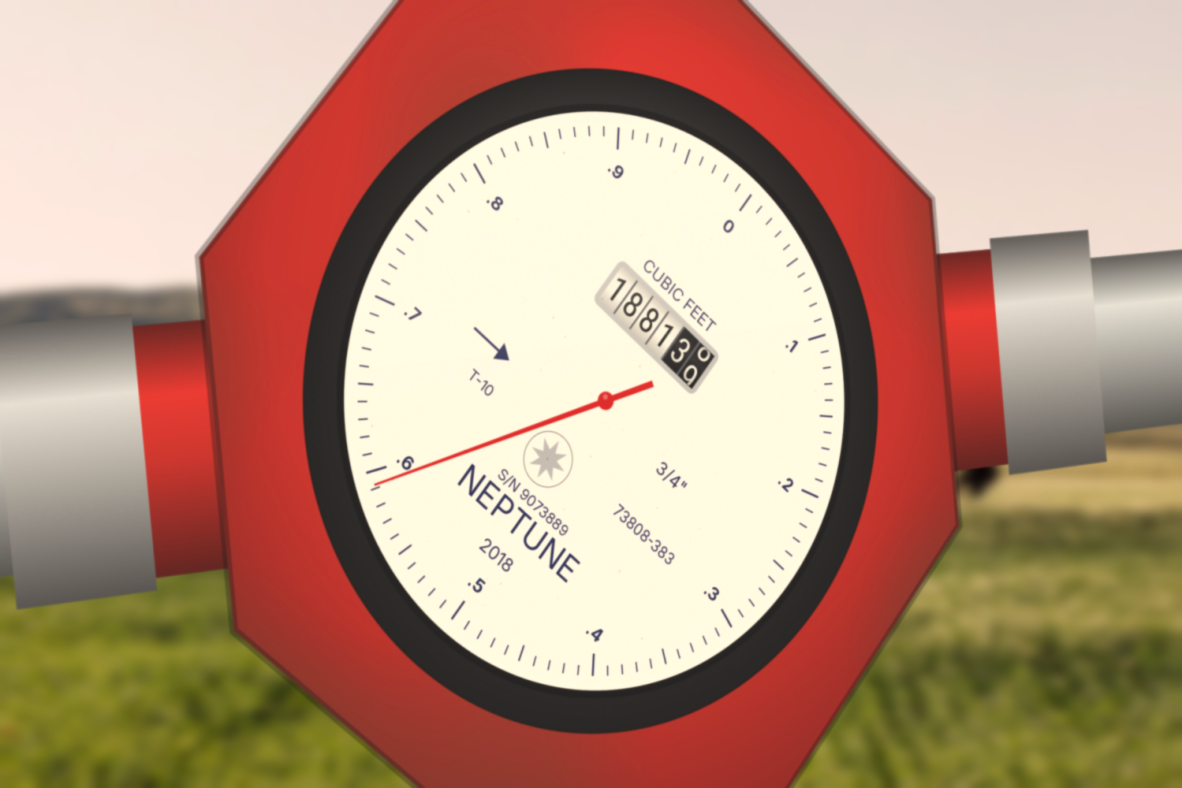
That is ft³ 188138.59
